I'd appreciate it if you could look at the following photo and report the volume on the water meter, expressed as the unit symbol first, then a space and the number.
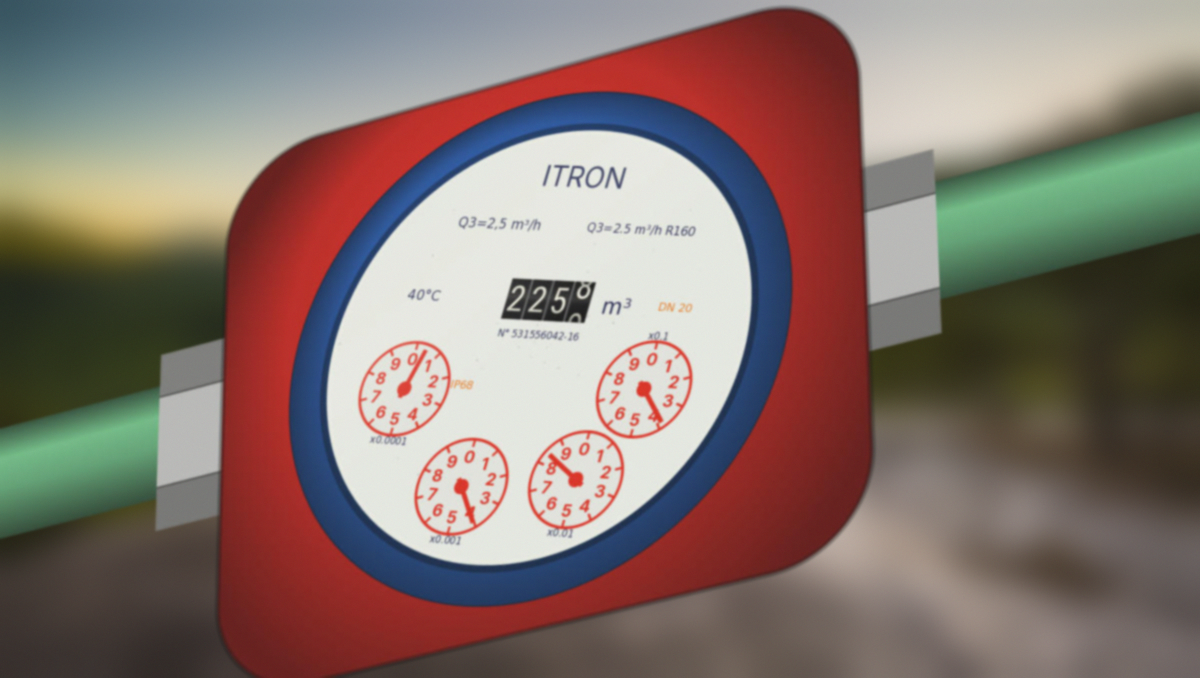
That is m³ 2258.3840
